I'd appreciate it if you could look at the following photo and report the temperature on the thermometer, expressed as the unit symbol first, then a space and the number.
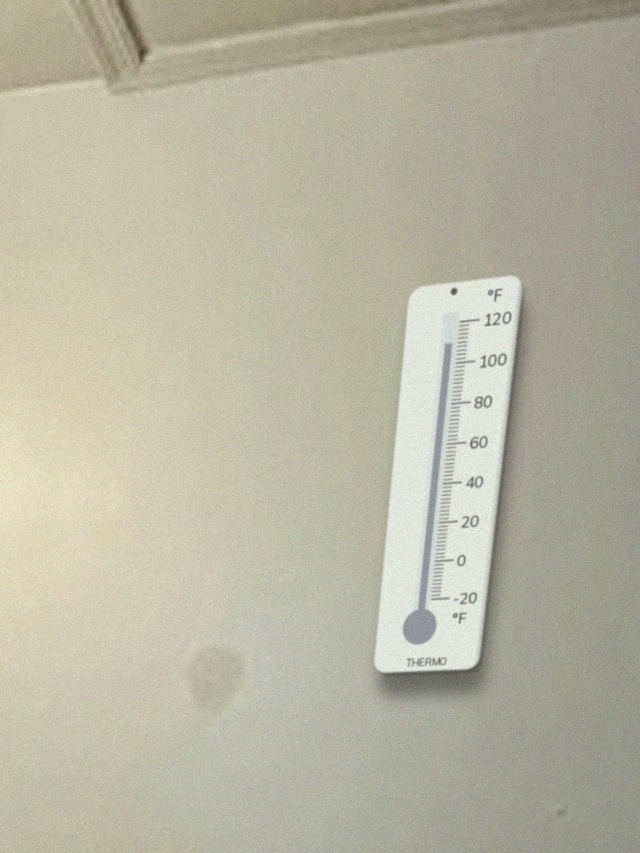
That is °F 110
